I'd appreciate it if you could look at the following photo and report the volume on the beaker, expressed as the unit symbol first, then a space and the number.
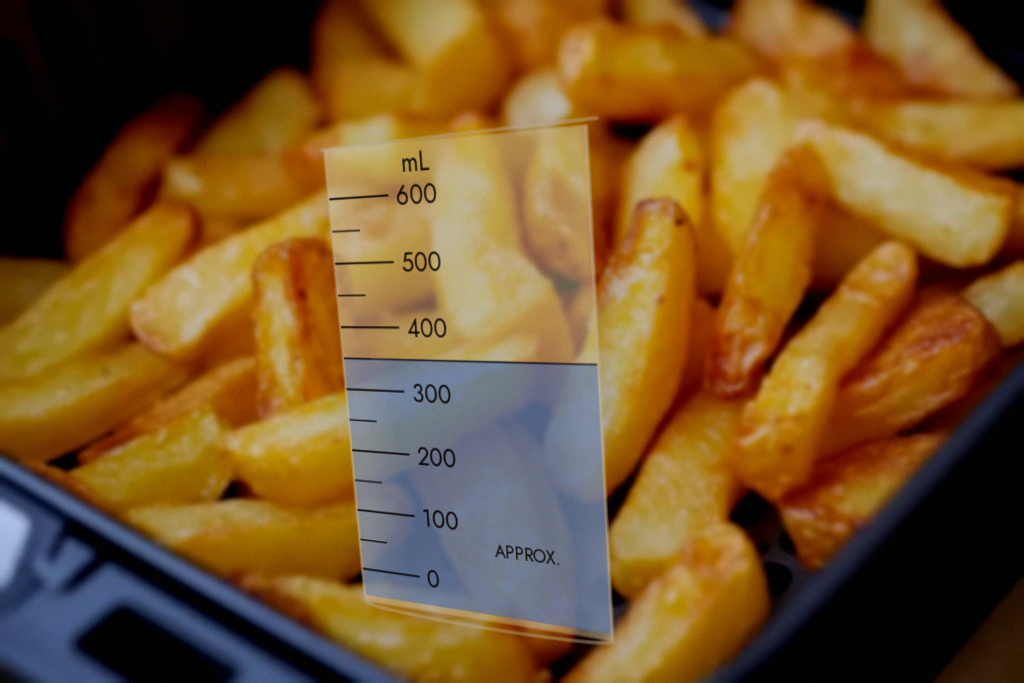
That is mL 350
